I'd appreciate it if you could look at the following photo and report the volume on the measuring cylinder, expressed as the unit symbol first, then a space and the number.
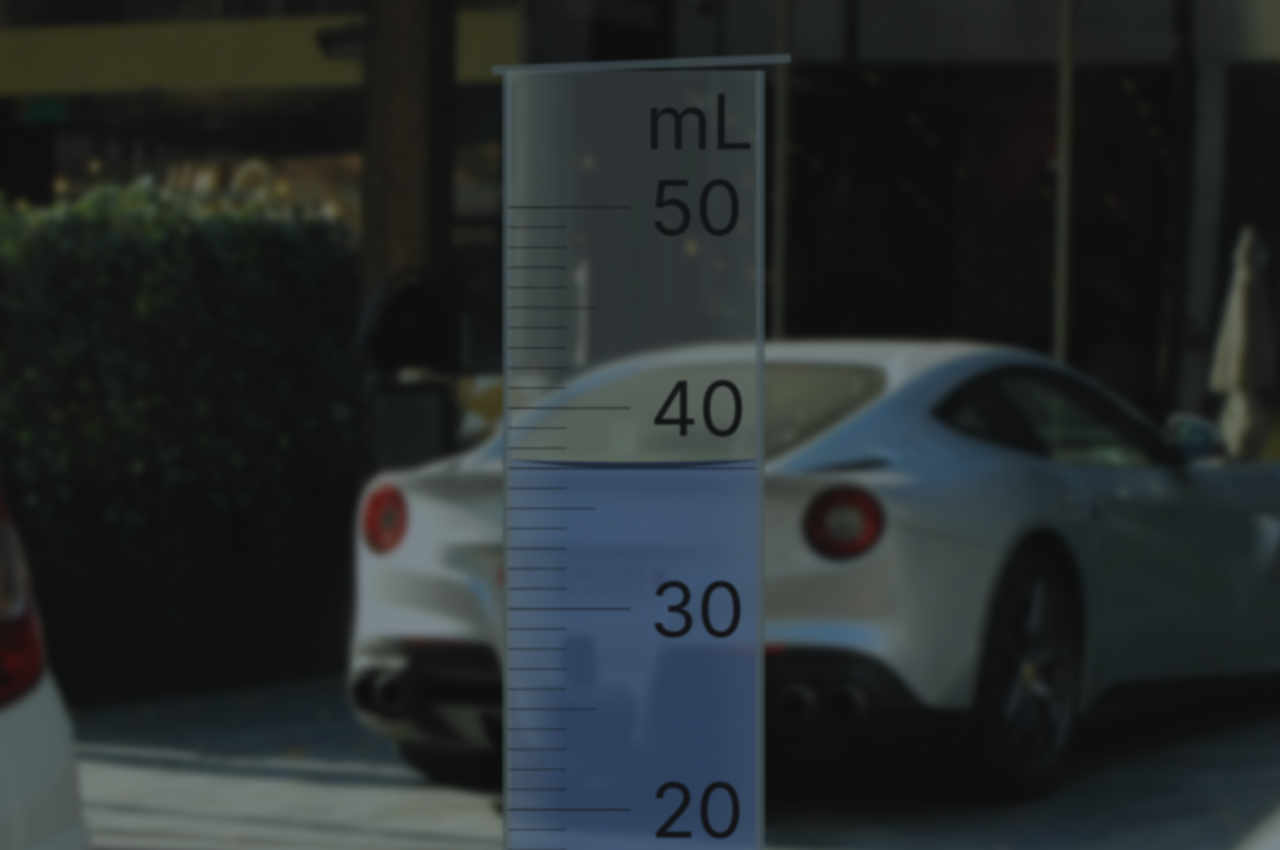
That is mL 37
